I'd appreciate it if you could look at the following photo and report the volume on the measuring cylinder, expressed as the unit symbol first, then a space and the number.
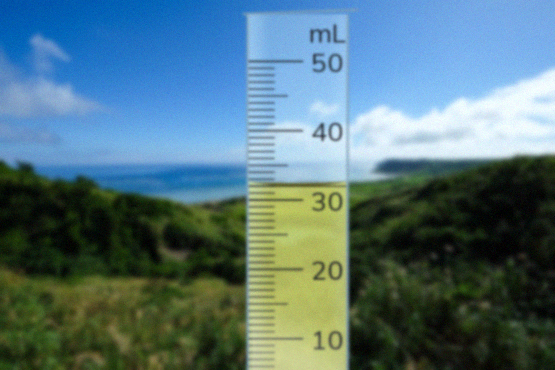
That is mL 32
